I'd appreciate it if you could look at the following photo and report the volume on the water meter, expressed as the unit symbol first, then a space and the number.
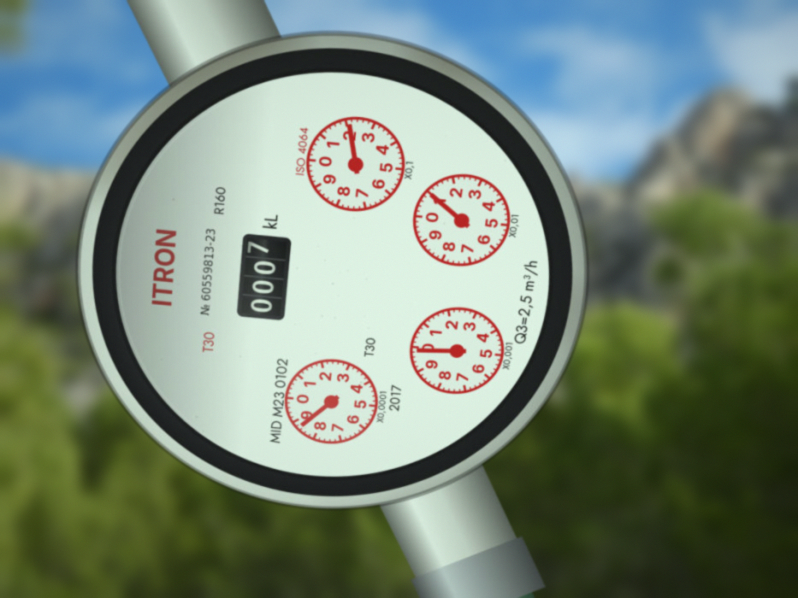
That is kL 7.2098
